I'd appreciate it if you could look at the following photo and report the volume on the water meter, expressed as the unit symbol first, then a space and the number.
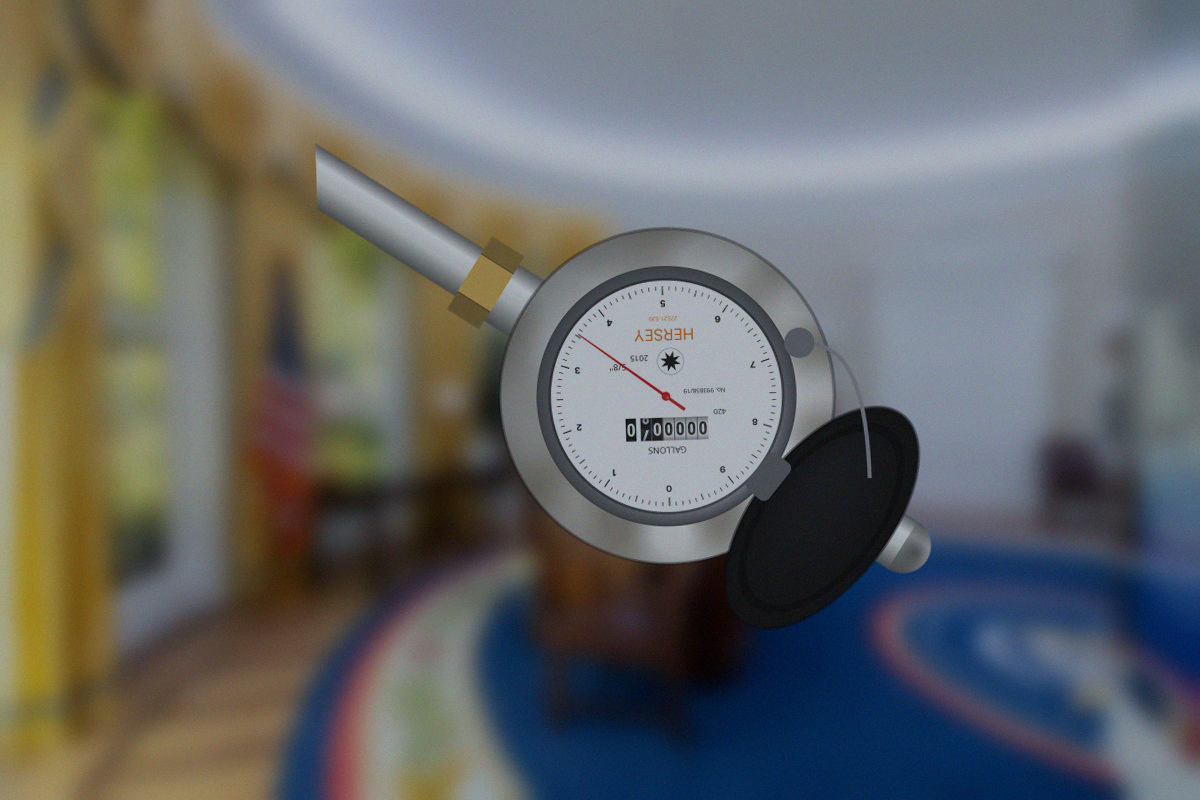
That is gal 73.5
